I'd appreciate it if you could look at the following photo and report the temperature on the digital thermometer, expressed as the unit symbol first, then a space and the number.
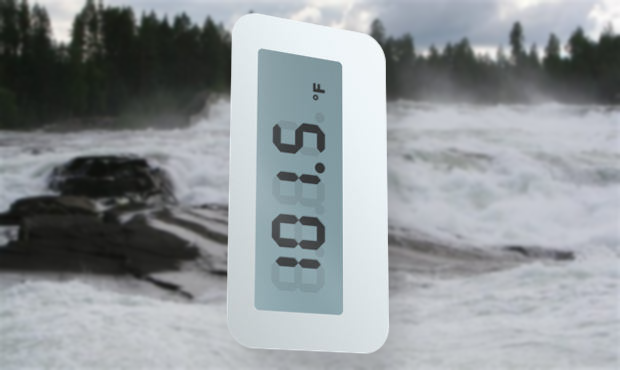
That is °F 101.5
